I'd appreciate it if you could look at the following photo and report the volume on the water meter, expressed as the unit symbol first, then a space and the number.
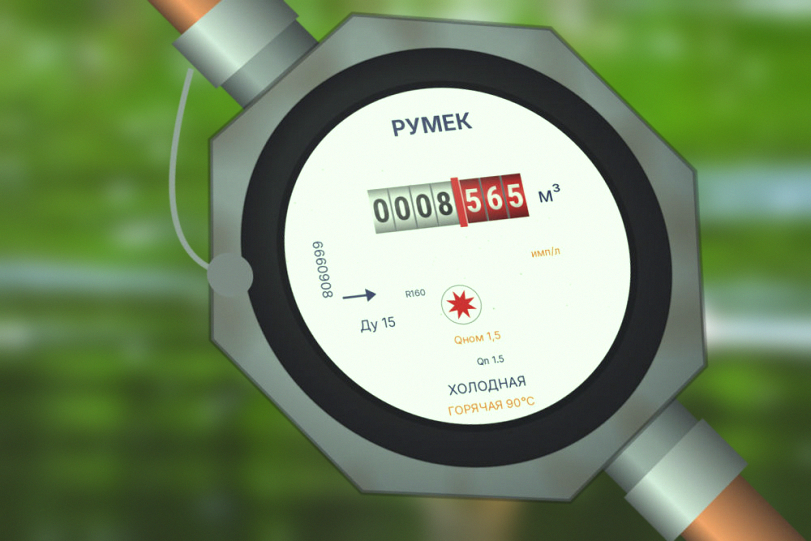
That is m³ 8.565
